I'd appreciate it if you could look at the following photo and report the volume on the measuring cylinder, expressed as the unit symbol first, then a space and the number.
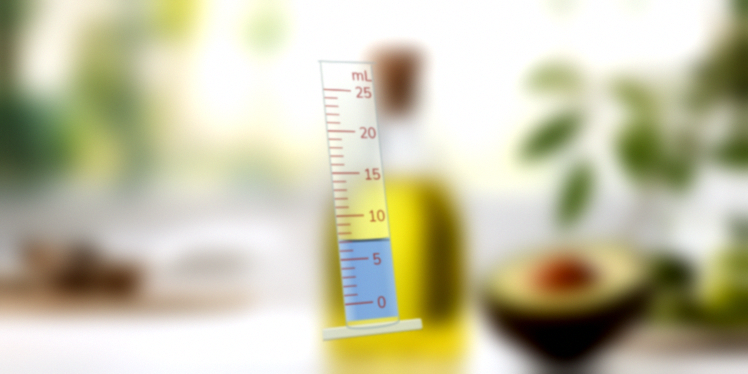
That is mL 7
